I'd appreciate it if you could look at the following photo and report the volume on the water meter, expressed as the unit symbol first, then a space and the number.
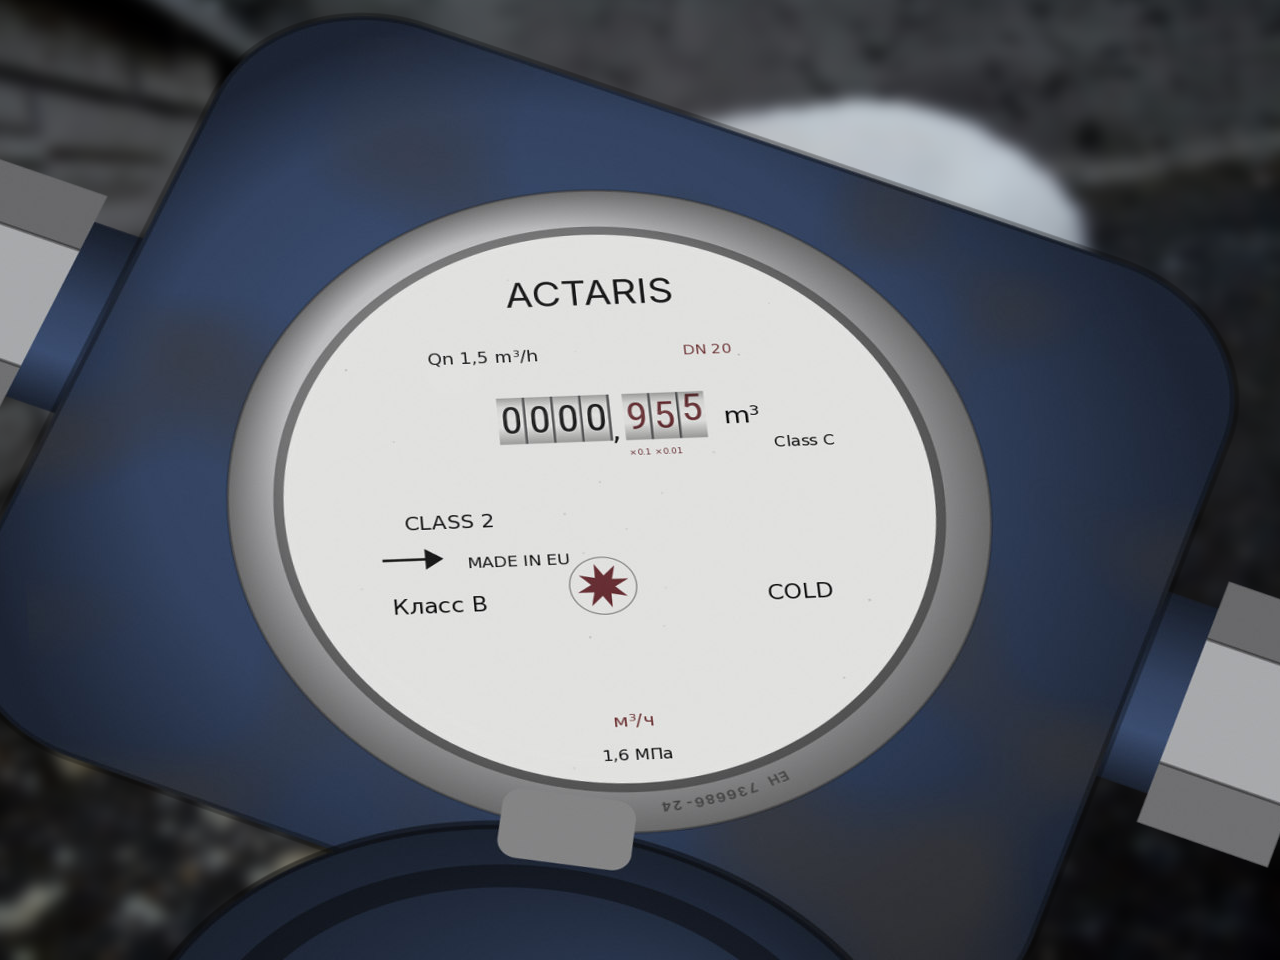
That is m³ 0.955
